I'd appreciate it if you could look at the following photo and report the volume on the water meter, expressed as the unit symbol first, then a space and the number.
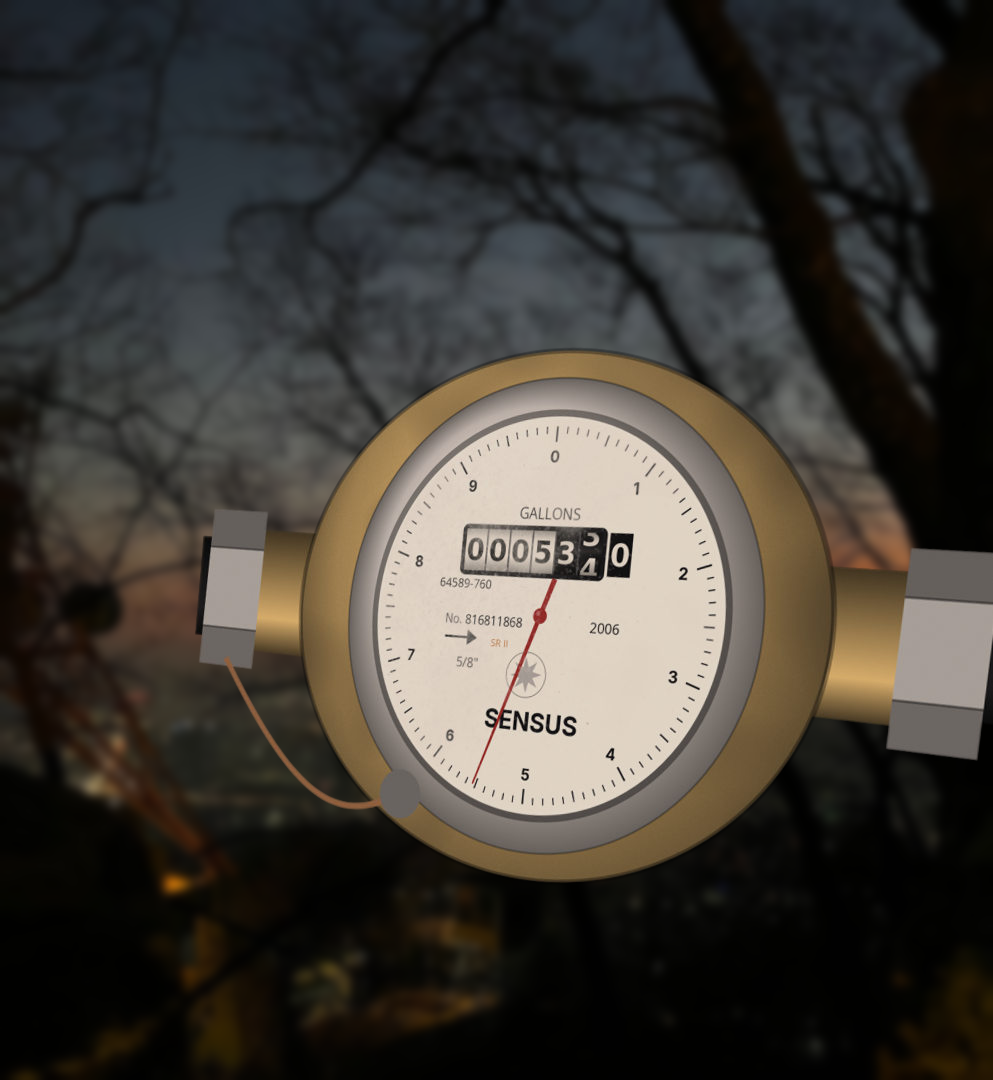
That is gal 5335.5
